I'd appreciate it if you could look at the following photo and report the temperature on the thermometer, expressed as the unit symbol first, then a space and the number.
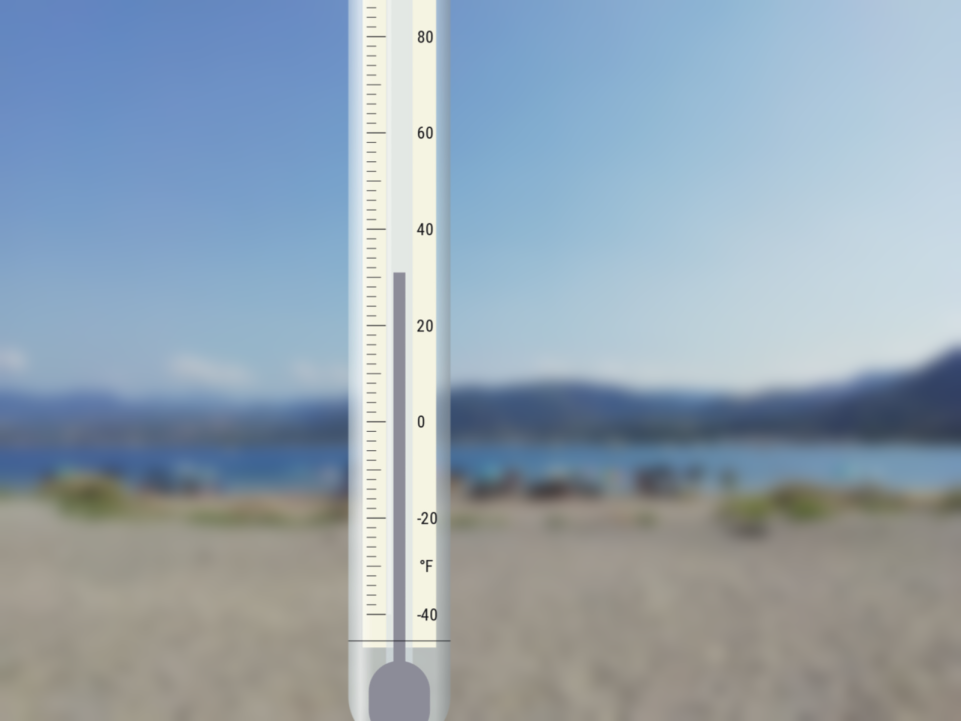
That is °F 31
